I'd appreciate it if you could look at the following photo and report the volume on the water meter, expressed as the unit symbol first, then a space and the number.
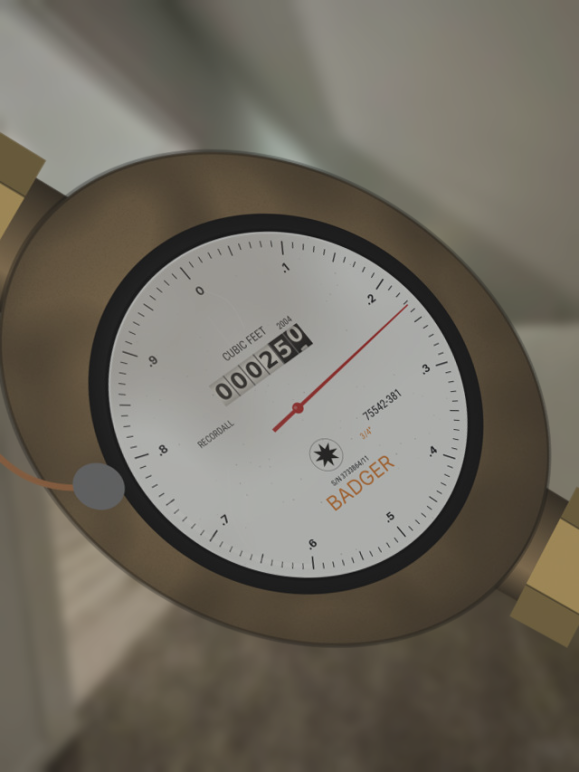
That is ft³ 250.23
